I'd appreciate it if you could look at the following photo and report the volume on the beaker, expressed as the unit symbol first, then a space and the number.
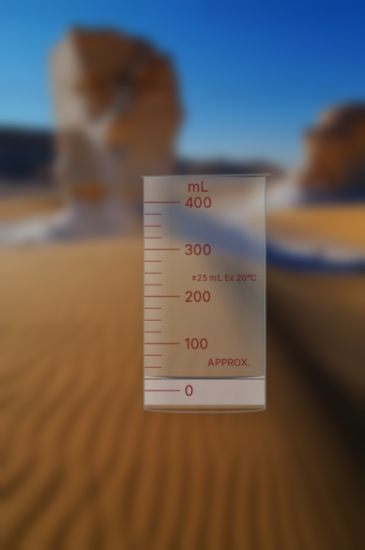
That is mL 25
